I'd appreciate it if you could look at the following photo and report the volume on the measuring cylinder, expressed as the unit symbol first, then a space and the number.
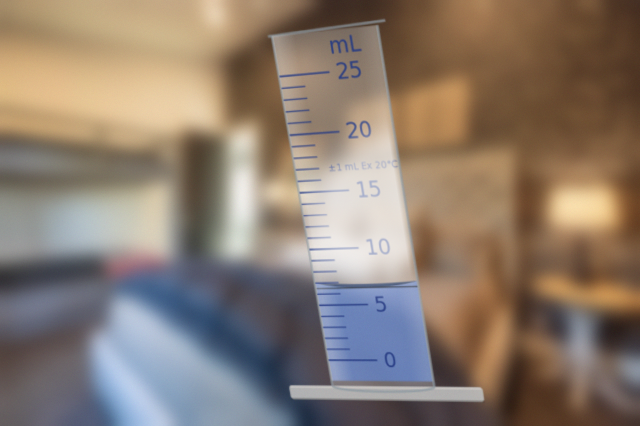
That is mL 6.5
